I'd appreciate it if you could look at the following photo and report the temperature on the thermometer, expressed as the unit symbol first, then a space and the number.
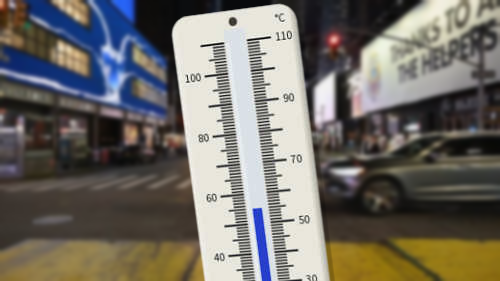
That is °C 55
